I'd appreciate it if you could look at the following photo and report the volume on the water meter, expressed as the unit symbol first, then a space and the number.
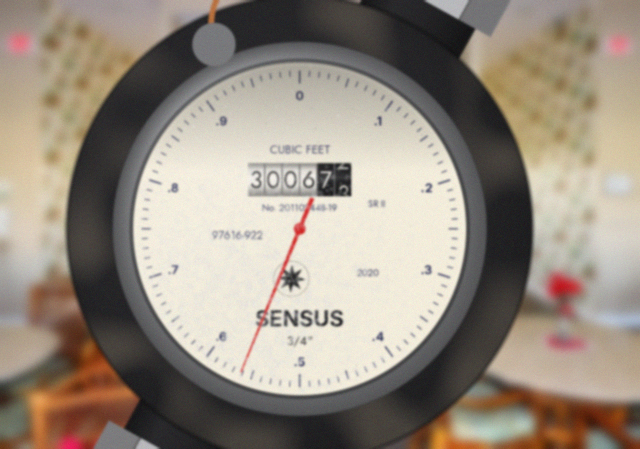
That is ft³ 300672.56
